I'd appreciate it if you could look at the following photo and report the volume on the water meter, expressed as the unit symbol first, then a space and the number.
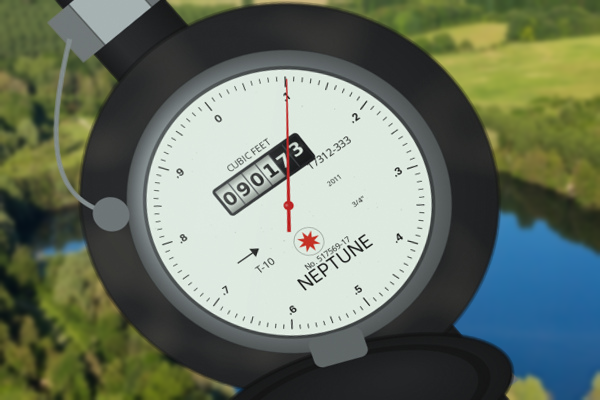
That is ft³ 90173.10
